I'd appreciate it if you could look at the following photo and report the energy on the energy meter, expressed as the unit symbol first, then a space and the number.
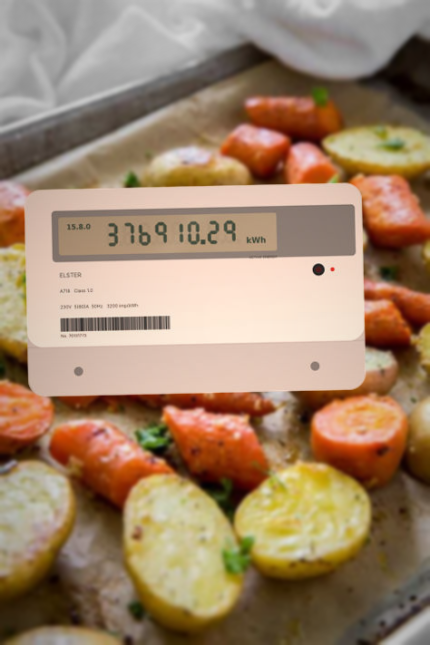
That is kWh 376910.29
